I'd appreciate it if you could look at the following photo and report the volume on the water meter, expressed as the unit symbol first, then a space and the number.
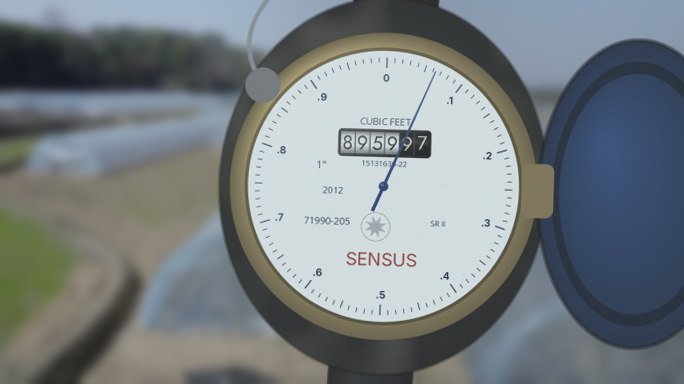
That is ft³ 895997.06
